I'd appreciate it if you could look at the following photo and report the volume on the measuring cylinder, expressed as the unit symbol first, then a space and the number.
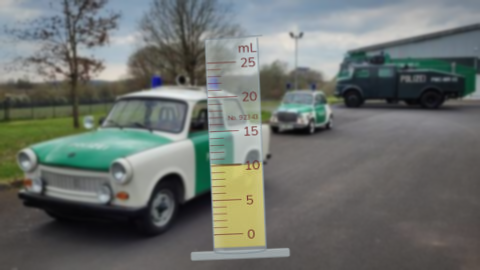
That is mL 10
